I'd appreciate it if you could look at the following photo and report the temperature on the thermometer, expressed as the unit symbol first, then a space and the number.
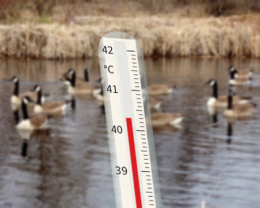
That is °C 40.3
